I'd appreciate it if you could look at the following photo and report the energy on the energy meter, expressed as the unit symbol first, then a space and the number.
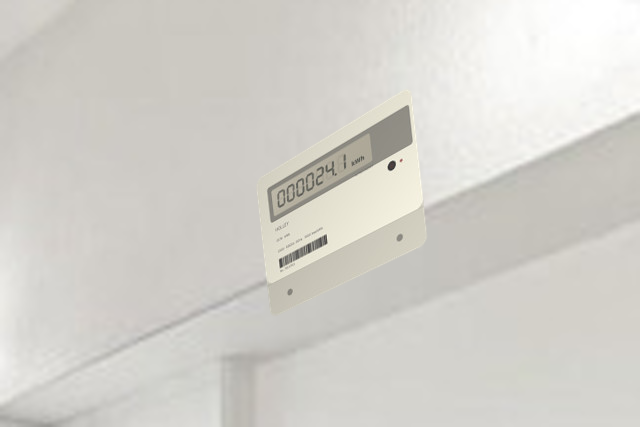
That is kWh 24.1
